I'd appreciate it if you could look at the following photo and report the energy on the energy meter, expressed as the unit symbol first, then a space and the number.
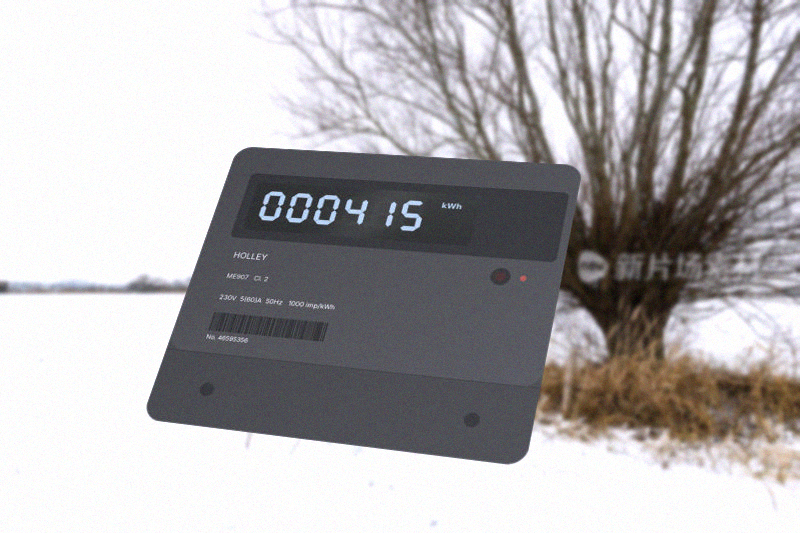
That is kWh 415
